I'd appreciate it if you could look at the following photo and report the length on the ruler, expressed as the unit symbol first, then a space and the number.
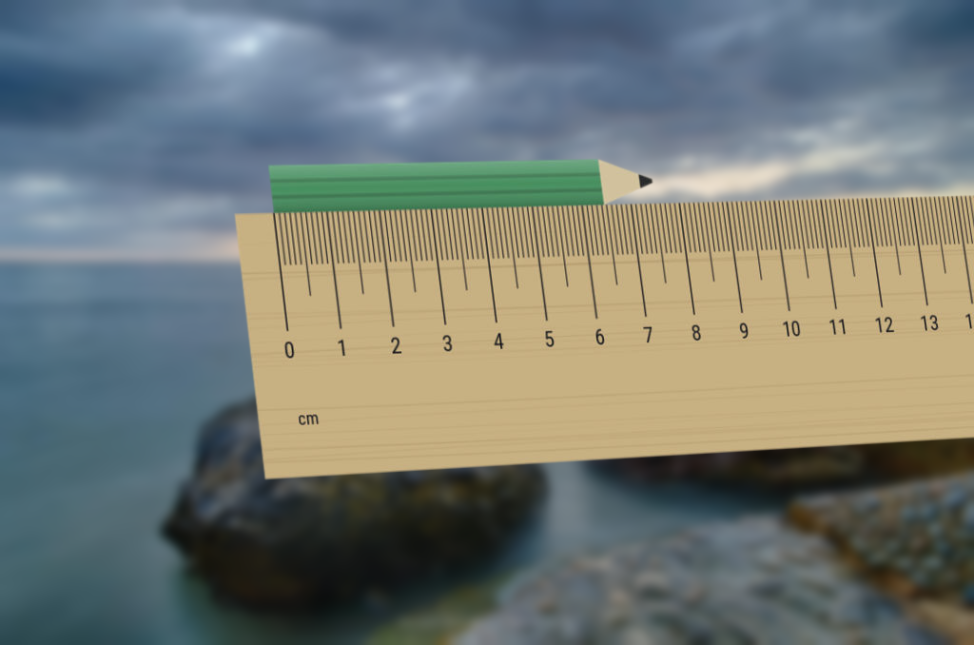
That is cm 7.5
